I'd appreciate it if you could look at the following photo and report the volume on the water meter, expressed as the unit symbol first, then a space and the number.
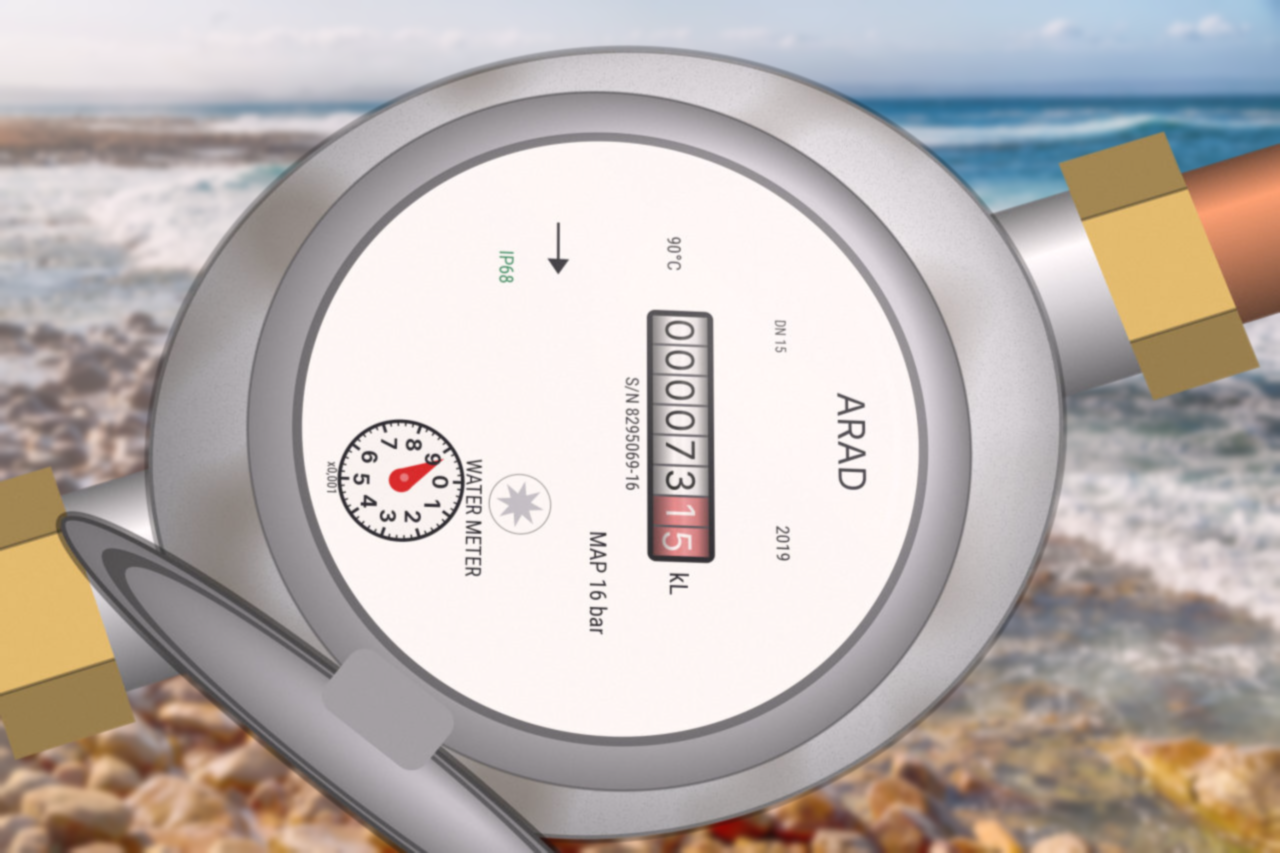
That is kL 73.149
